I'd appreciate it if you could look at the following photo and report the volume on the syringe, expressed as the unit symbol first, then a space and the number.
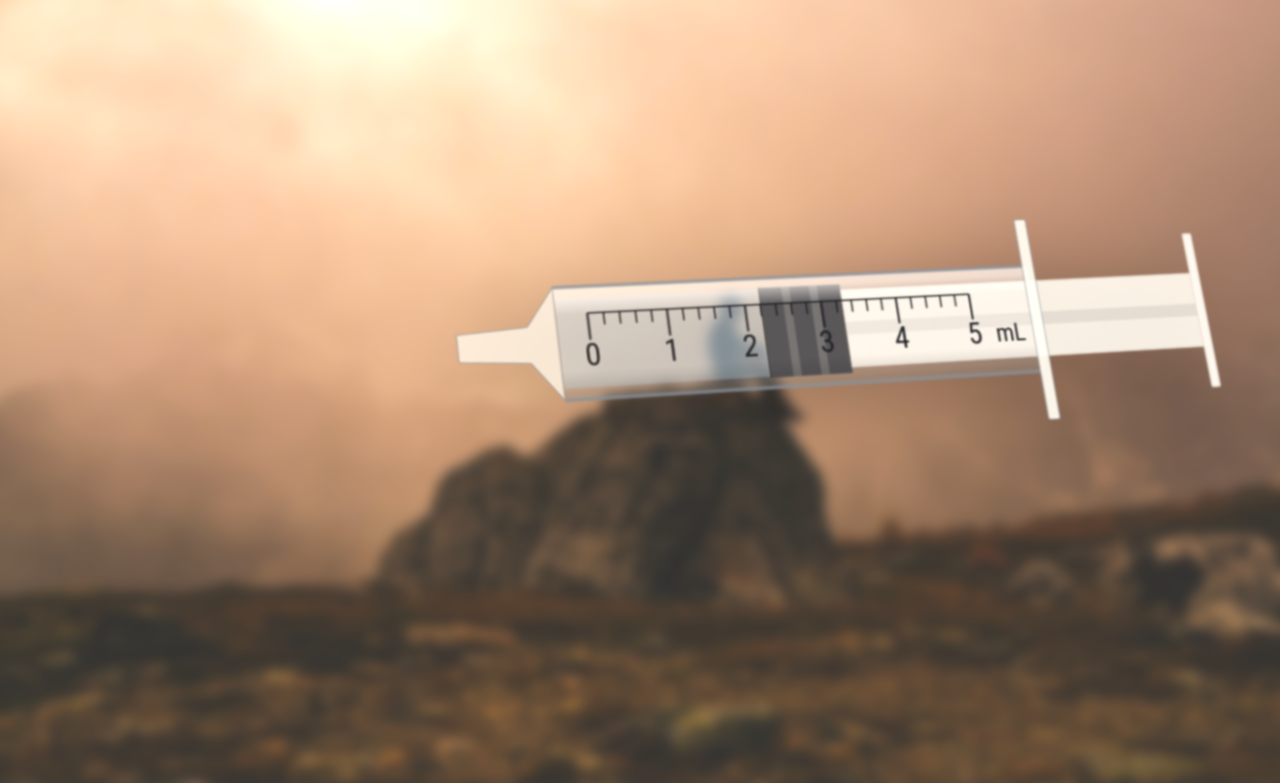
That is mL 2.2
